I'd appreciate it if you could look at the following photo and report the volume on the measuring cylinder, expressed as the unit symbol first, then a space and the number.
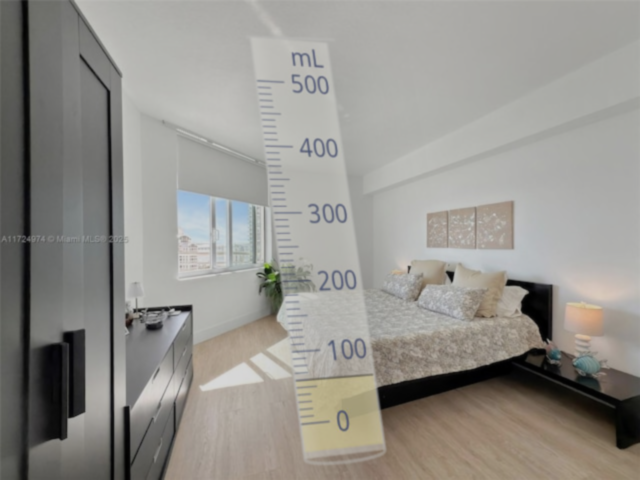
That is mL 60
